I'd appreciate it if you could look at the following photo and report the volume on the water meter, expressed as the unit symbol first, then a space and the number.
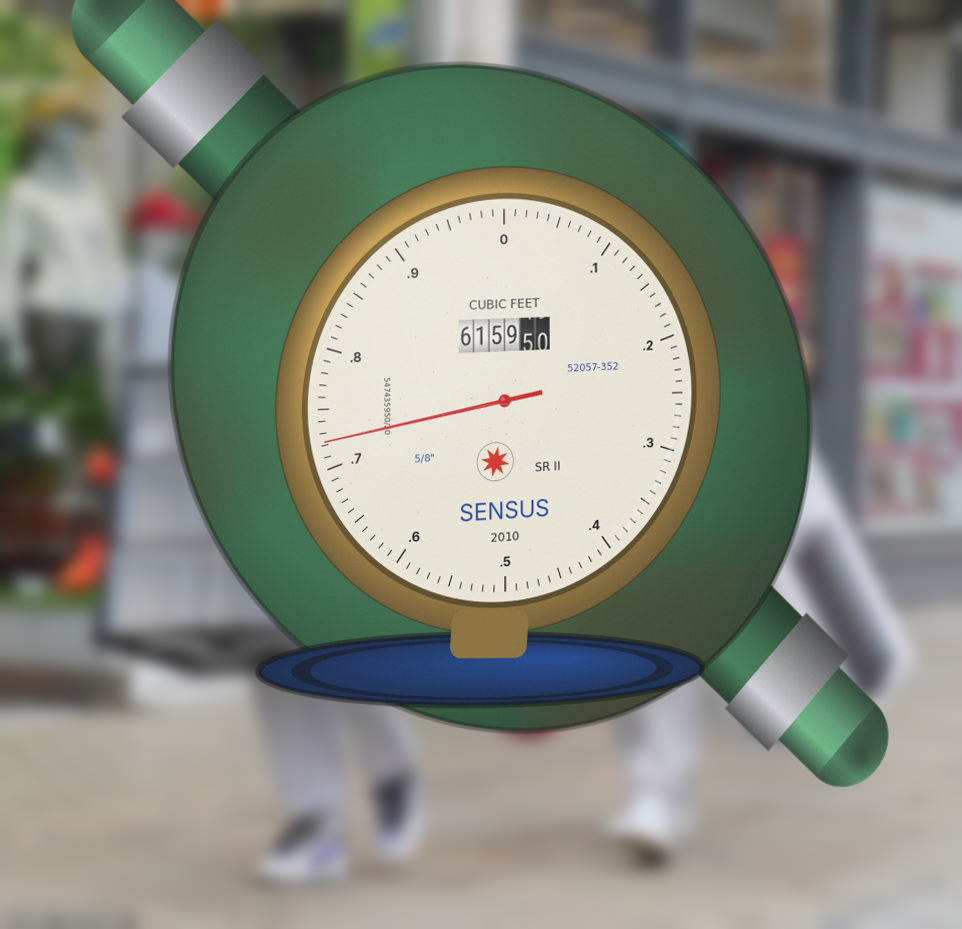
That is ft³ 615949.72
